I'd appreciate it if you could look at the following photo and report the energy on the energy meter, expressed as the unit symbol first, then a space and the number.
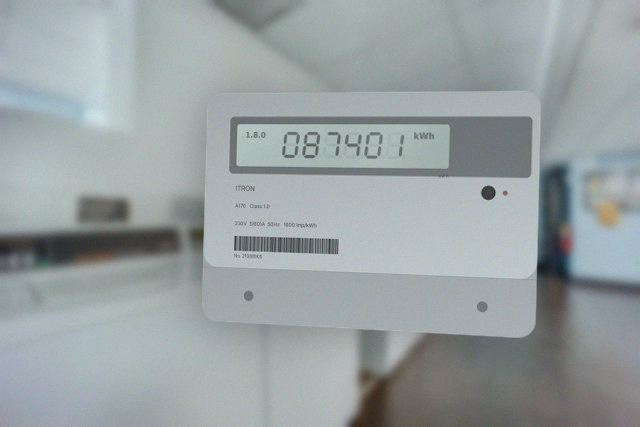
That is kWh 87401
